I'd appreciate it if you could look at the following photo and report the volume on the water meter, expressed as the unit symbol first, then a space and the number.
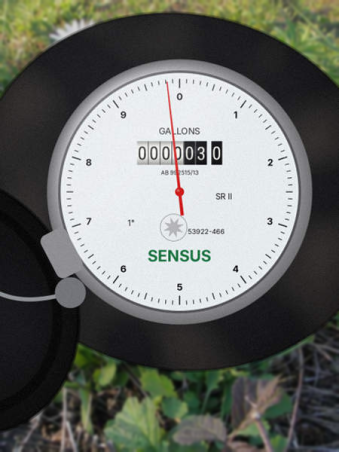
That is gal 29.8
